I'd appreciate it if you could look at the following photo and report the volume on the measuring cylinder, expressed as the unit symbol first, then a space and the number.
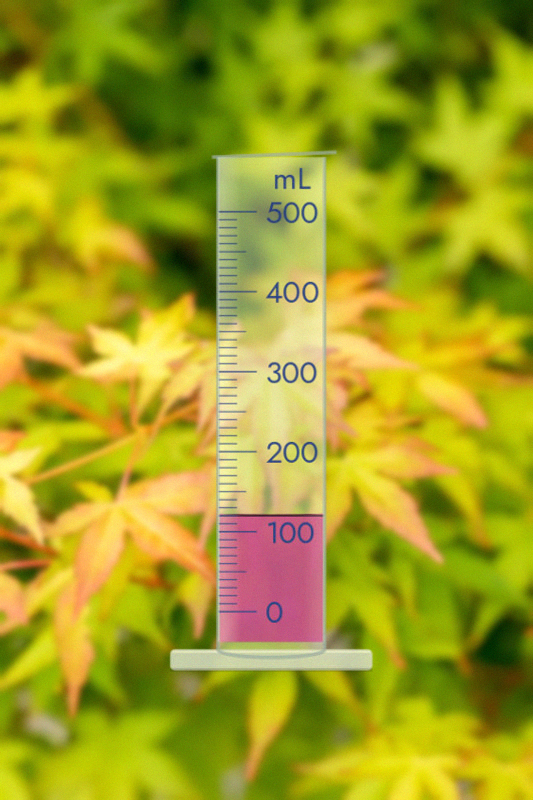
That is mL 120
